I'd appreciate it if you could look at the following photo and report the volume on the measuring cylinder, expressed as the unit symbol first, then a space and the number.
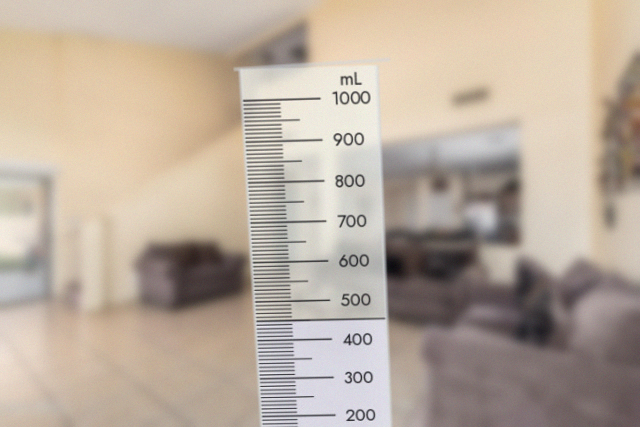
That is mL 450
